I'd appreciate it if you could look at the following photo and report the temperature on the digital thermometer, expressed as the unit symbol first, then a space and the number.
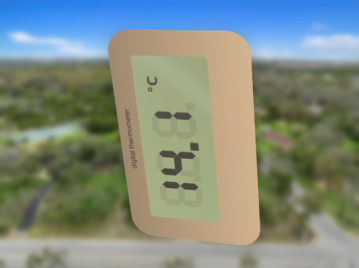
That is °C 14.1
